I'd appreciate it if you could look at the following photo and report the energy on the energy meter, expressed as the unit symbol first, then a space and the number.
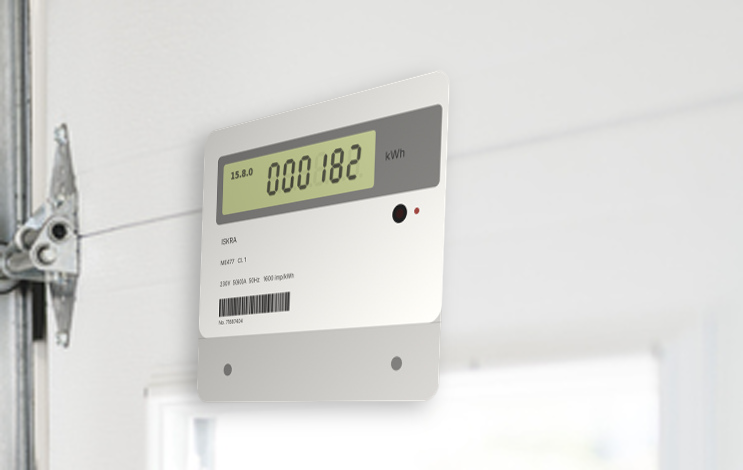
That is kWh 182
